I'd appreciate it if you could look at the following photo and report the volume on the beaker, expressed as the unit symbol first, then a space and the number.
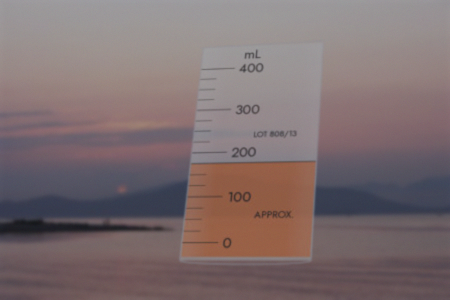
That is mL 175
